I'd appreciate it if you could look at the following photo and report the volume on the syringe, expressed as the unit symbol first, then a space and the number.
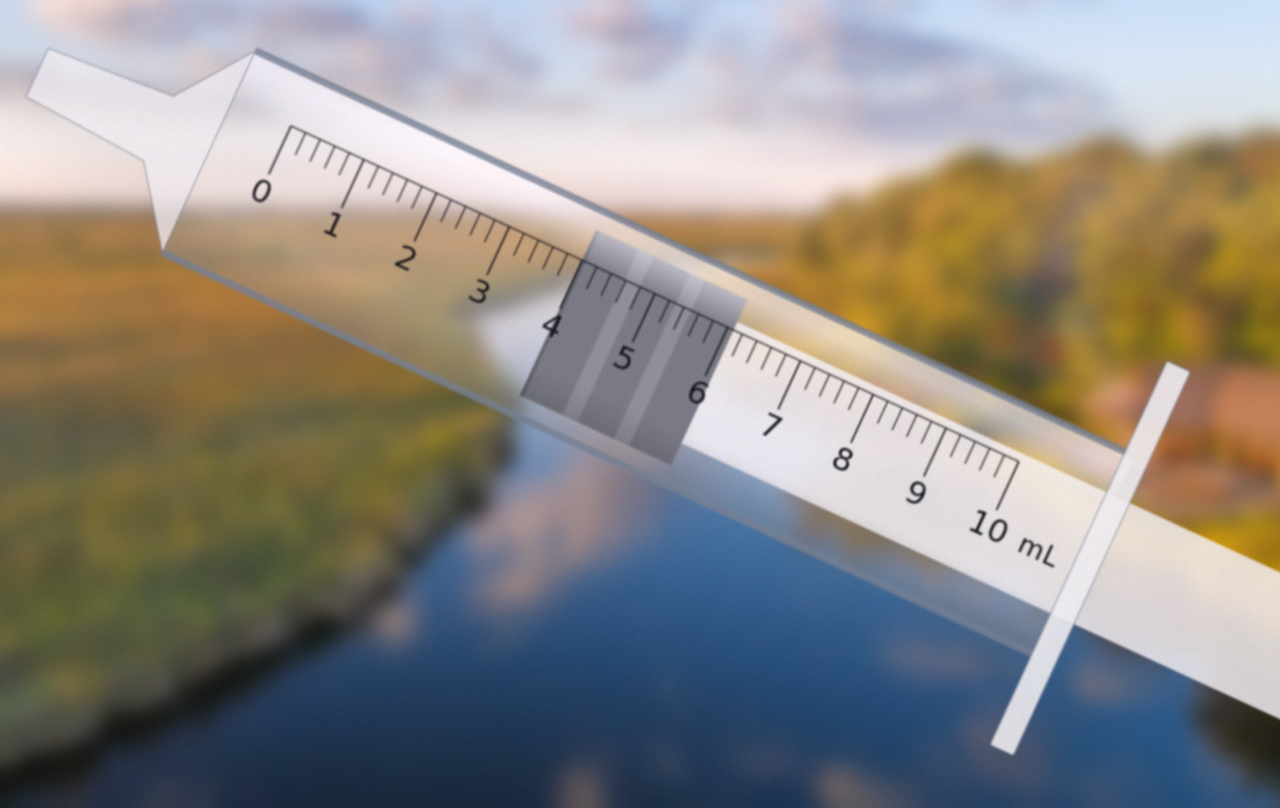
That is mL 4
